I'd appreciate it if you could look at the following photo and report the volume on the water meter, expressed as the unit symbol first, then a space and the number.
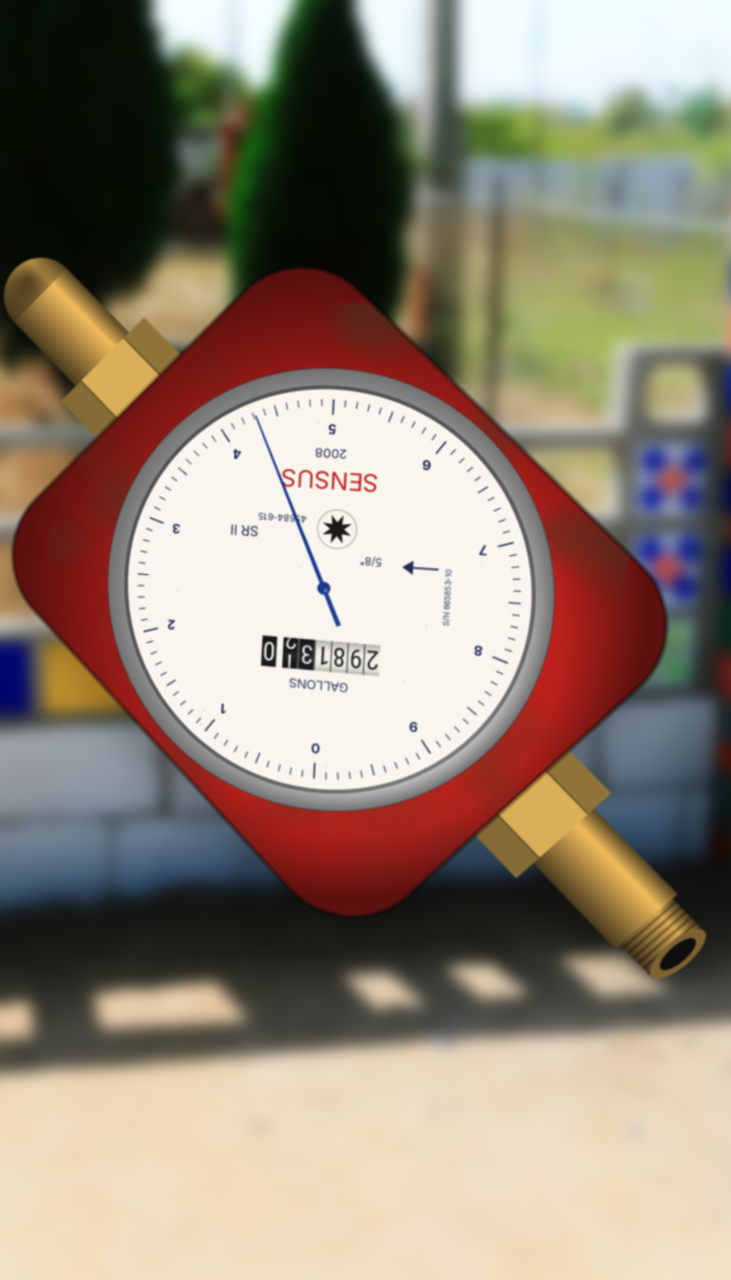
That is gal 2981314.3
